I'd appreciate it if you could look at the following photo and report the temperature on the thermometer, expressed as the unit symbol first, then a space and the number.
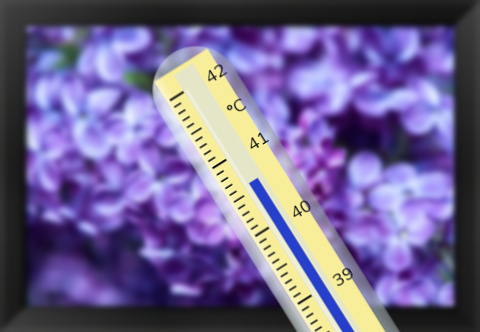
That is °C 40.6
